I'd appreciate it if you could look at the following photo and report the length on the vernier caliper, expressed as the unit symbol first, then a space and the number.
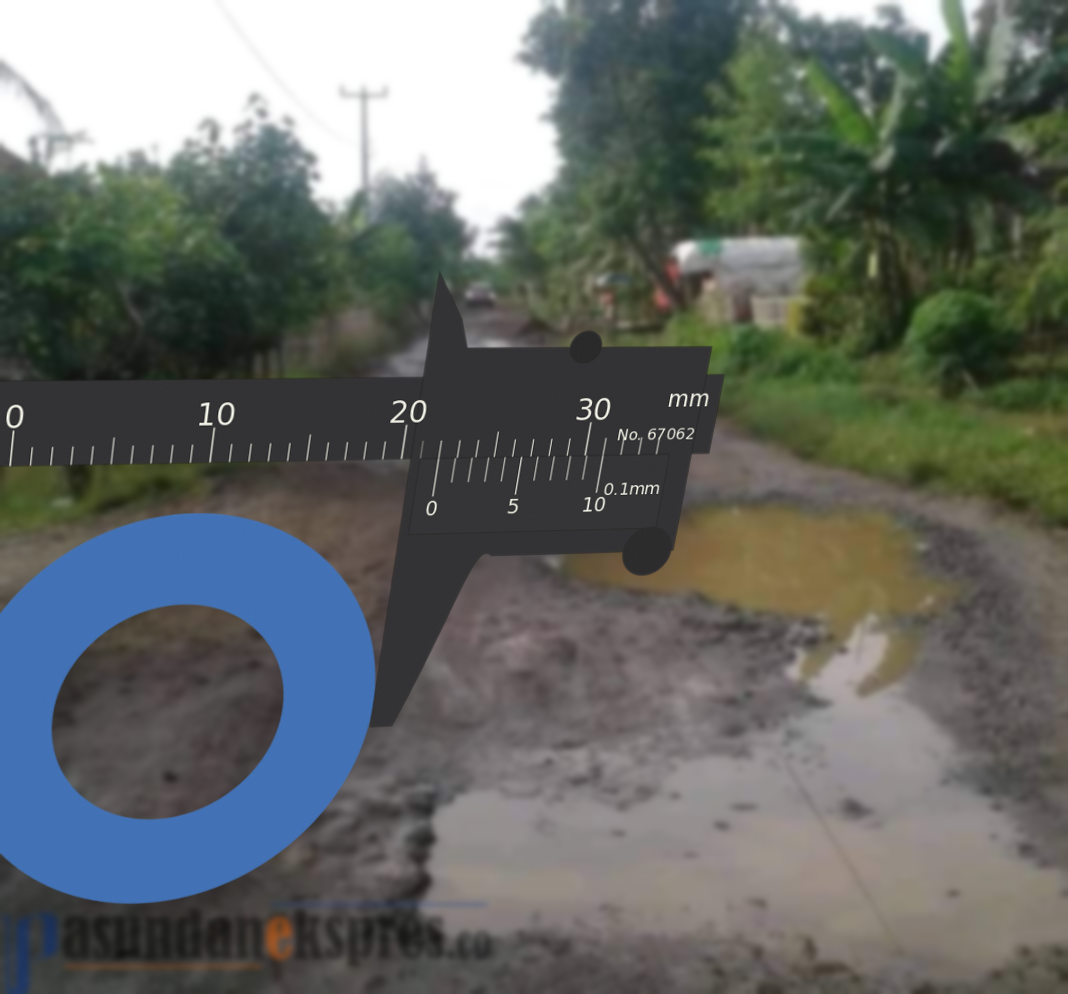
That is mm 22.0
